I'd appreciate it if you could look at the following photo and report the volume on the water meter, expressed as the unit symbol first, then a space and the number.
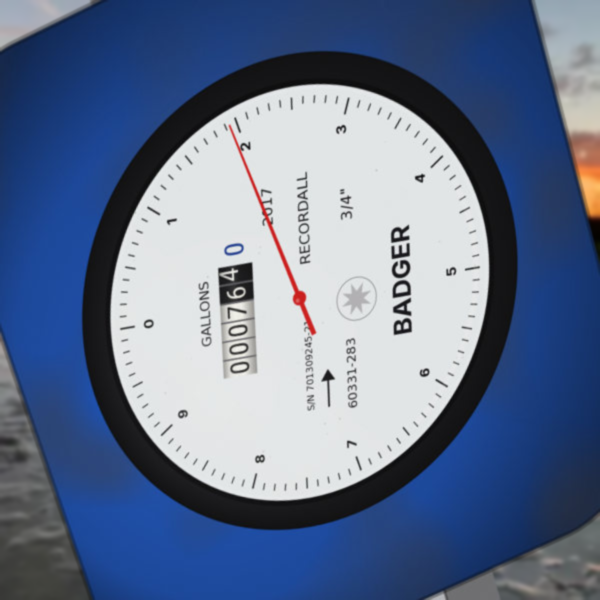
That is gal 7641.9
